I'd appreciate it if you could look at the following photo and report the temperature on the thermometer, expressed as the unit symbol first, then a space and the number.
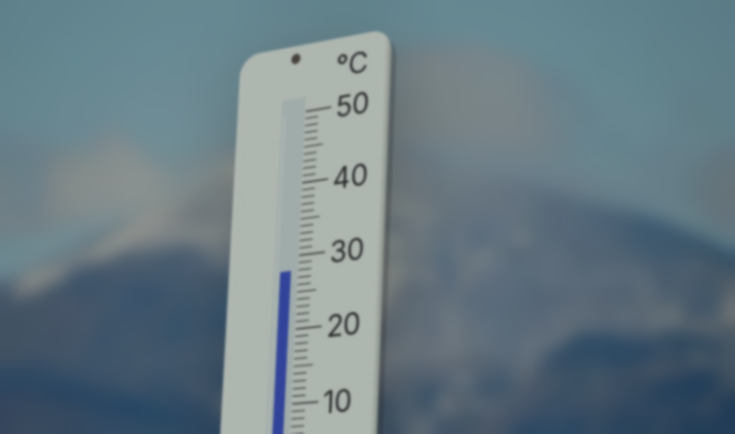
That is °C 28
